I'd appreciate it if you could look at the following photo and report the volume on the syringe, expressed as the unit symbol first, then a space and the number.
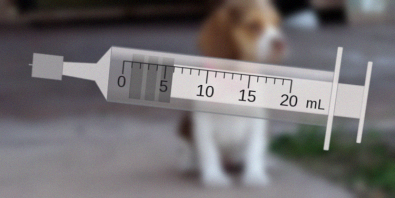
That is mL 1
